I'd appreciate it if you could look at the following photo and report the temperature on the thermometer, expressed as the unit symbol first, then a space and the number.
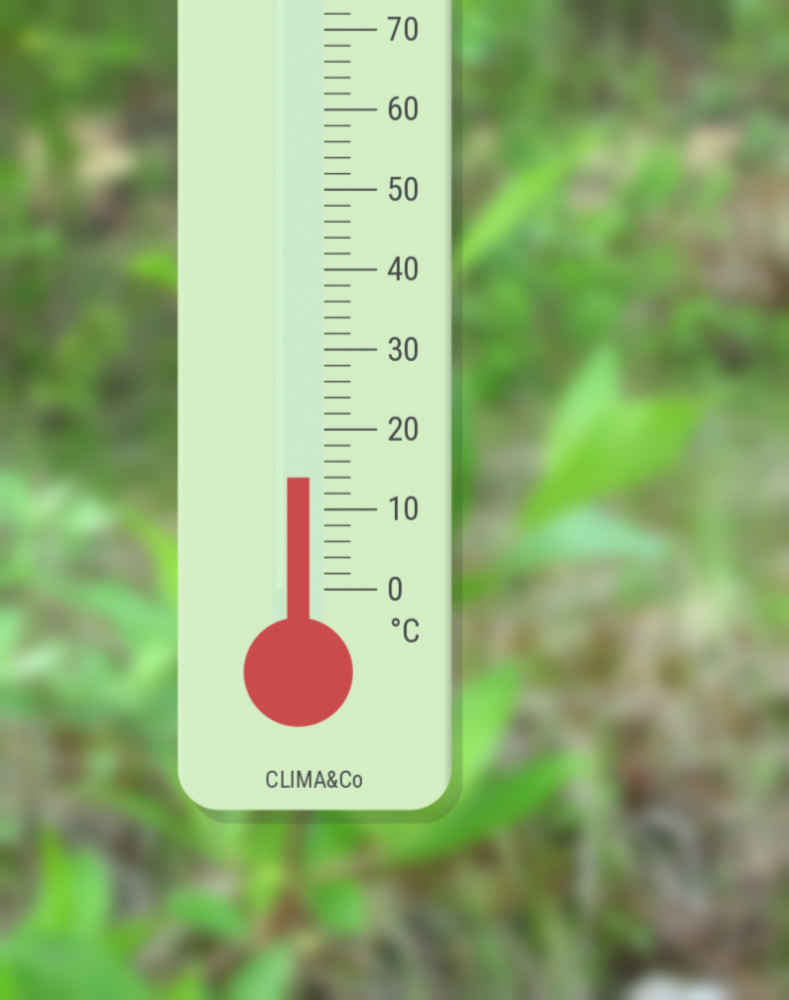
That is °C 14
